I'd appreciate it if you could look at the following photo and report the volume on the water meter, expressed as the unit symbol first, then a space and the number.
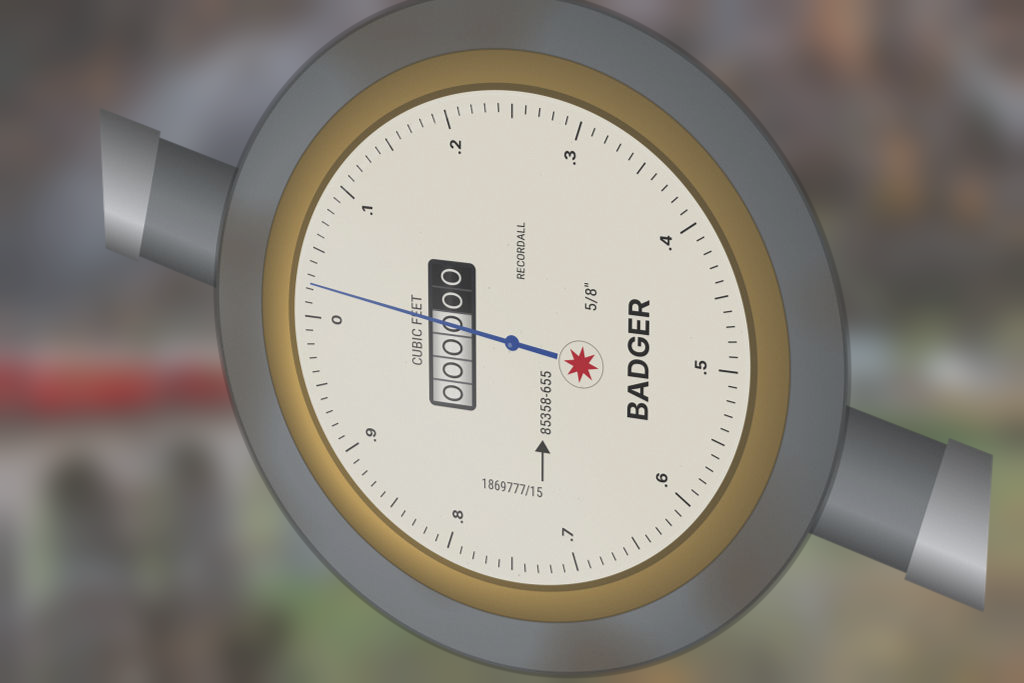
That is ft³ 0.02
